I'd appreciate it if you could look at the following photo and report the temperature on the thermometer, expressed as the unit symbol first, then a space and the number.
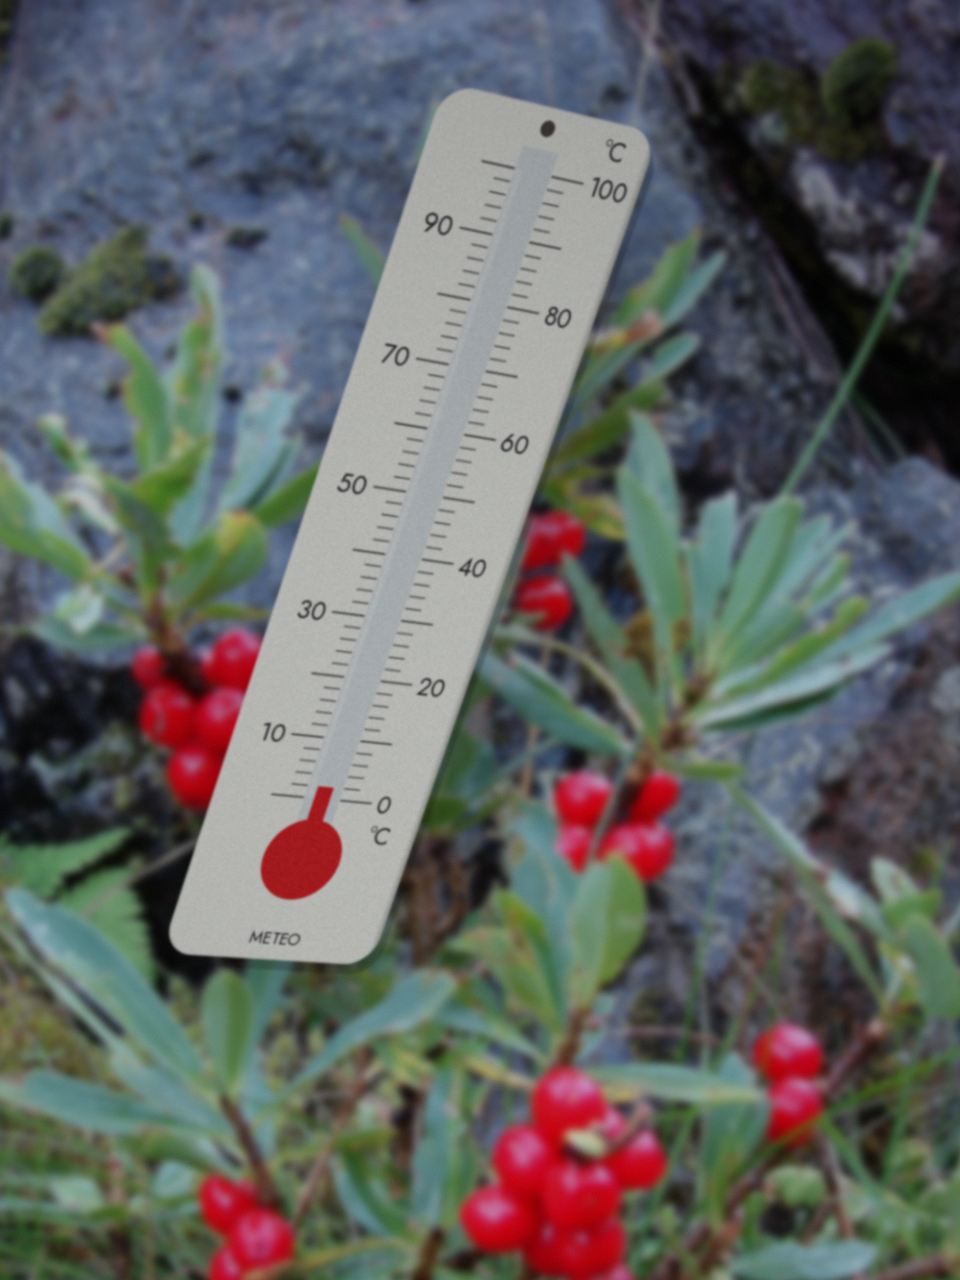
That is °C 2
